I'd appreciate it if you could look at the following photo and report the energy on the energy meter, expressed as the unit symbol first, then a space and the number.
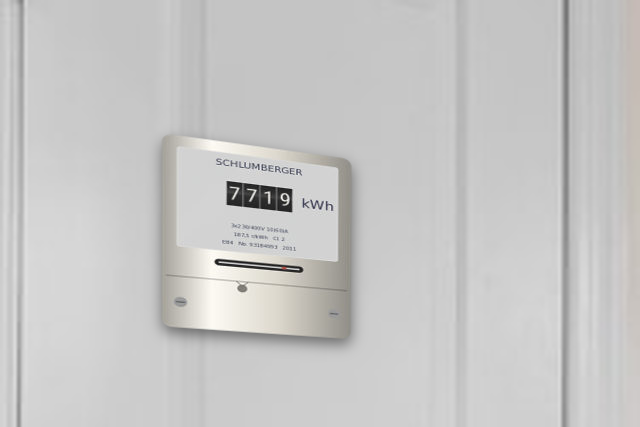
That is kWh 7719
